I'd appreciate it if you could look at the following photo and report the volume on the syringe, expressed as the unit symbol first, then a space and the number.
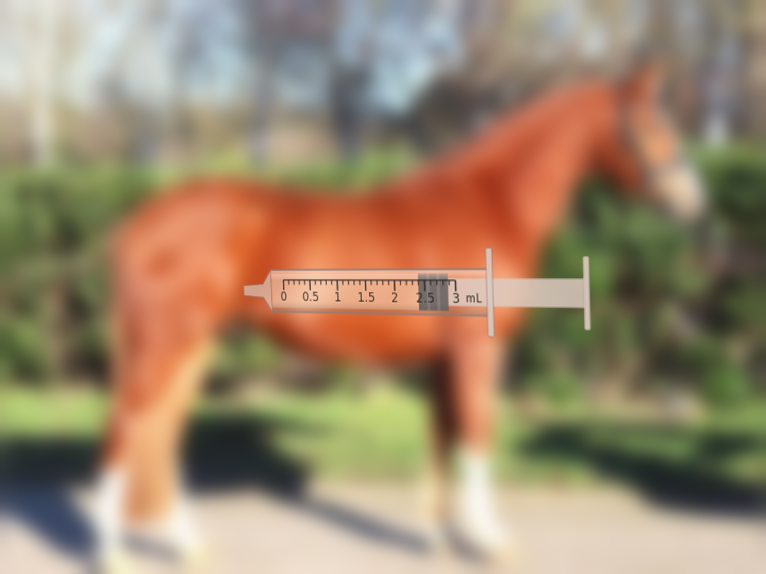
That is mL 2.4
